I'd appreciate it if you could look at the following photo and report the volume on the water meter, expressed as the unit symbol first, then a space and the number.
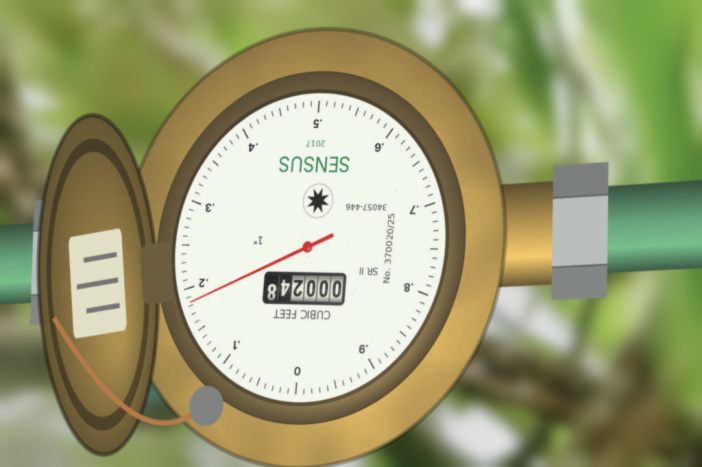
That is ft³ 248.18
